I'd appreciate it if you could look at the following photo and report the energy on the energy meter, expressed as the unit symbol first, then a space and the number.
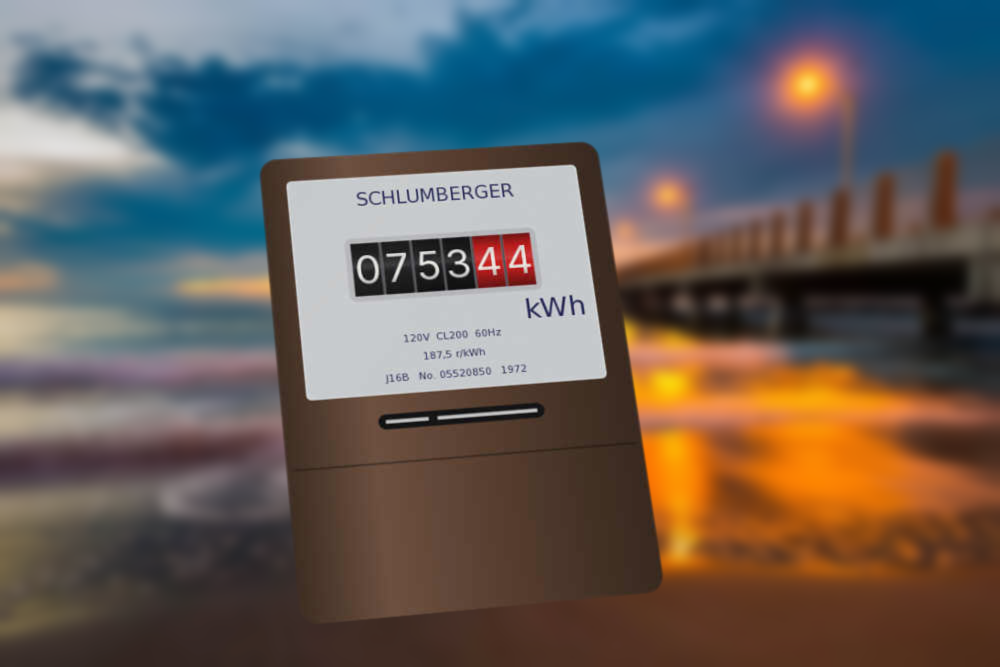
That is kWh 753.44
